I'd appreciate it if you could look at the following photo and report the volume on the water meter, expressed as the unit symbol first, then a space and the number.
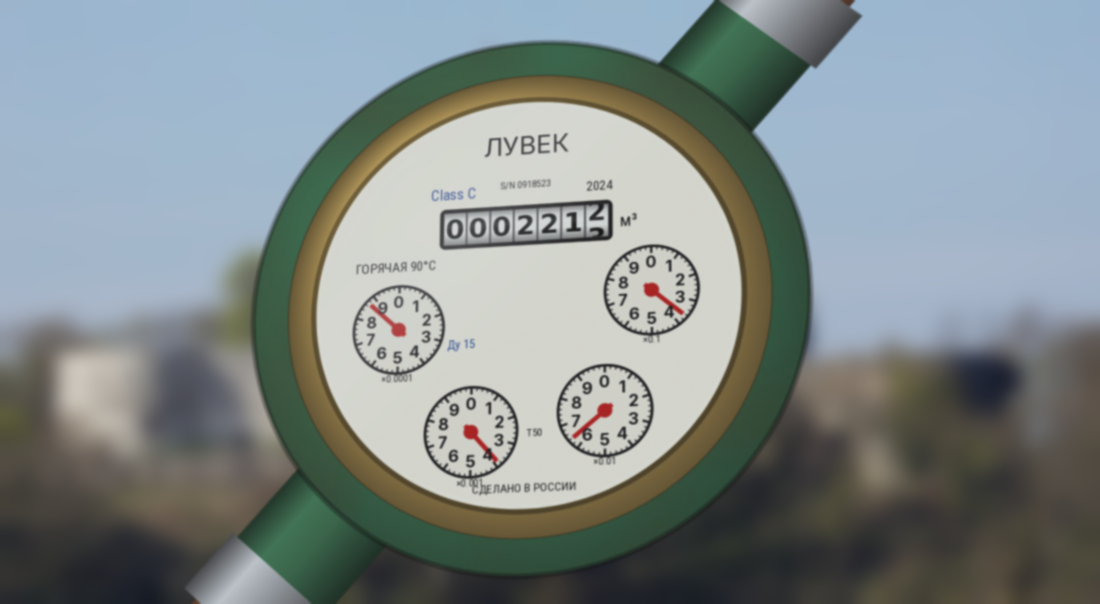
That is m³ 2212.3638
